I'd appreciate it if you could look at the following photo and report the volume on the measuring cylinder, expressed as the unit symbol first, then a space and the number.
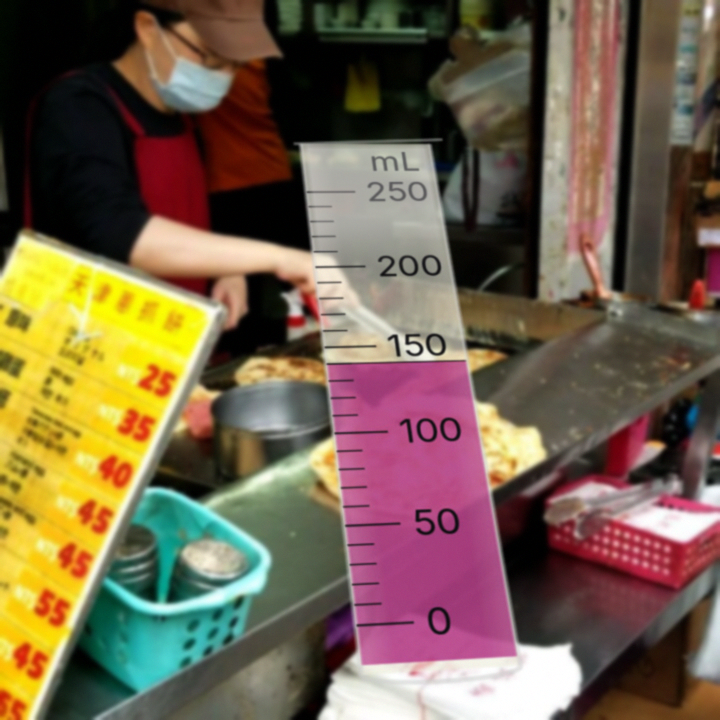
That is mL 140
